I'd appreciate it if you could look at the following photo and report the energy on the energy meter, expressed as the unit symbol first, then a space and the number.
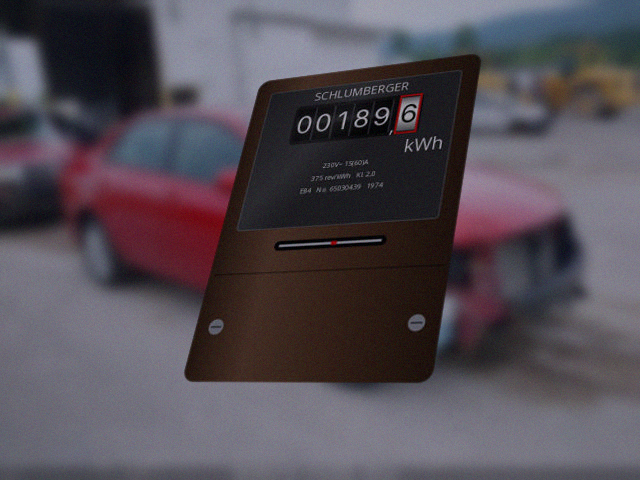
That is kWh 189.6
